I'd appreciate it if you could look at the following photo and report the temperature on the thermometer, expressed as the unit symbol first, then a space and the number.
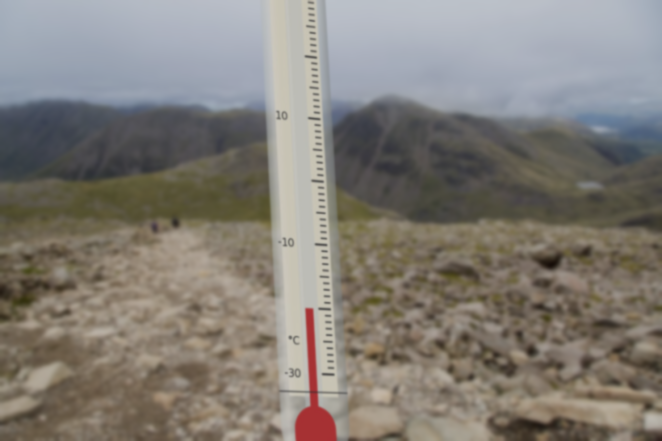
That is °C -20
